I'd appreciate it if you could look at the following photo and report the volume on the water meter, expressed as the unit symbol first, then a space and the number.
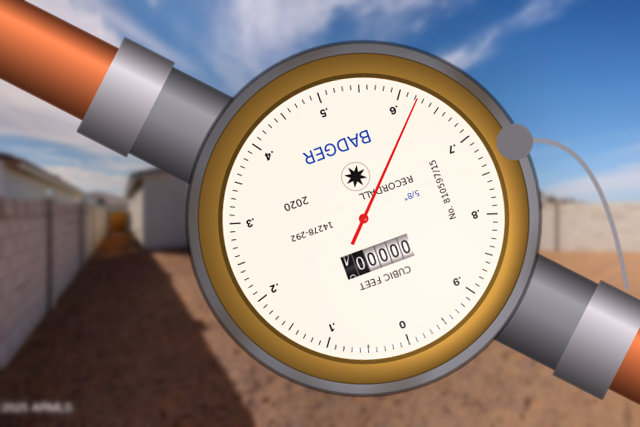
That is ft³ 3.62
